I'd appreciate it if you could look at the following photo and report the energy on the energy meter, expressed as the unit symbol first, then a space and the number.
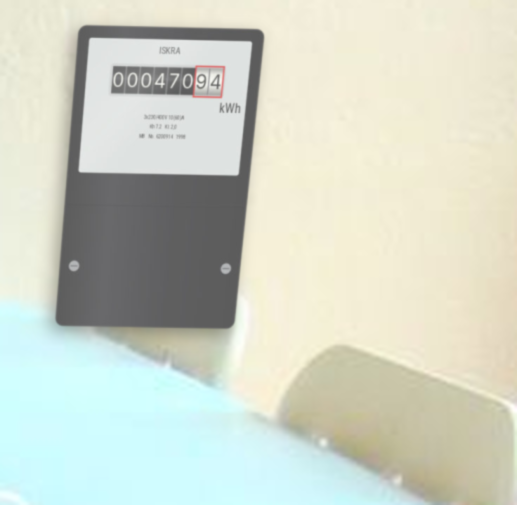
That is kWh 470.94
